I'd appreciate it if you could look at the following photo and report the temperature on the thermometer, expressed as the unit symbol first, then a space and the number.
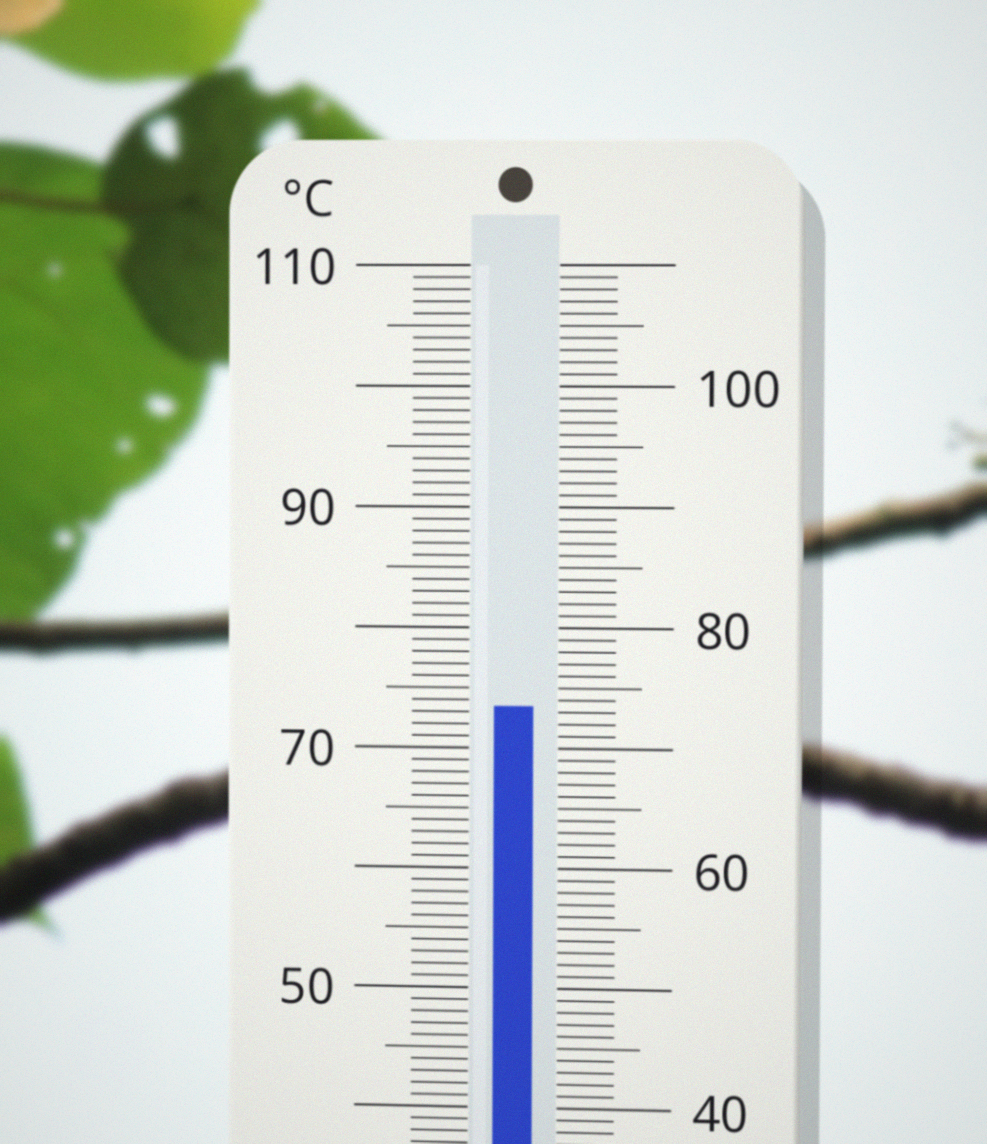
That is °C 73.5
